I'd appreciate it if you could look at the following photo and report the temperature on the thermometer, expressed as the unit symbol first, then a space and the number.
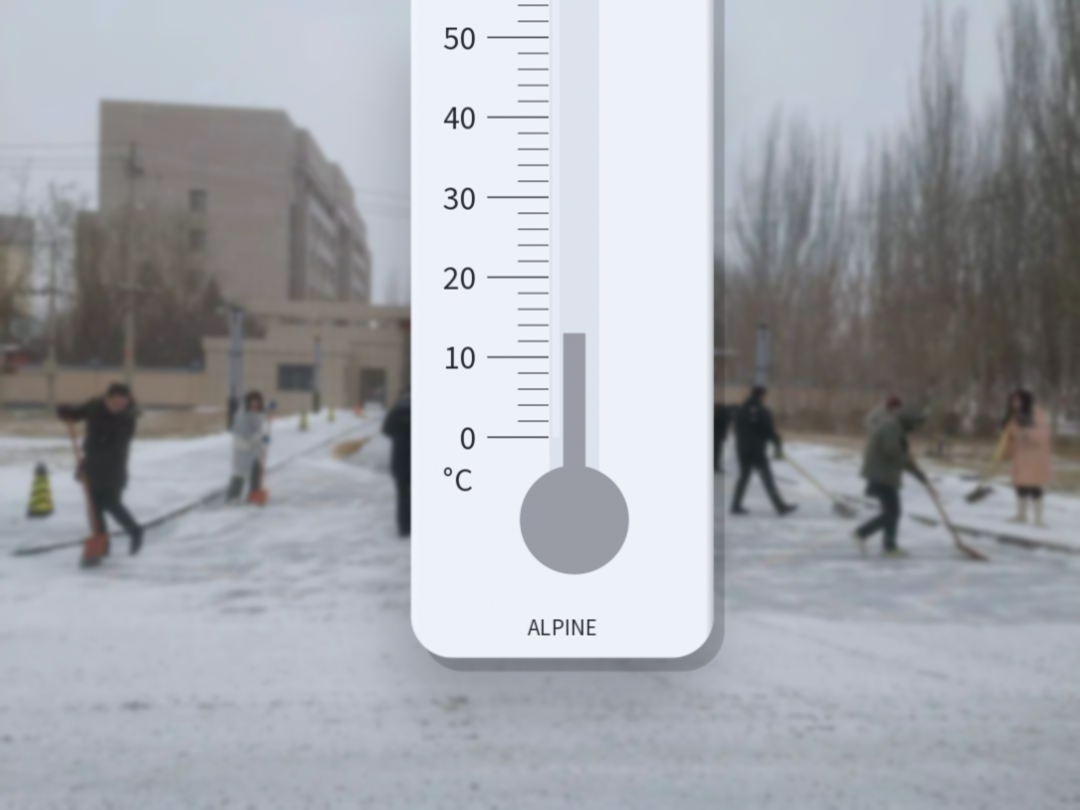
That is °C 13
